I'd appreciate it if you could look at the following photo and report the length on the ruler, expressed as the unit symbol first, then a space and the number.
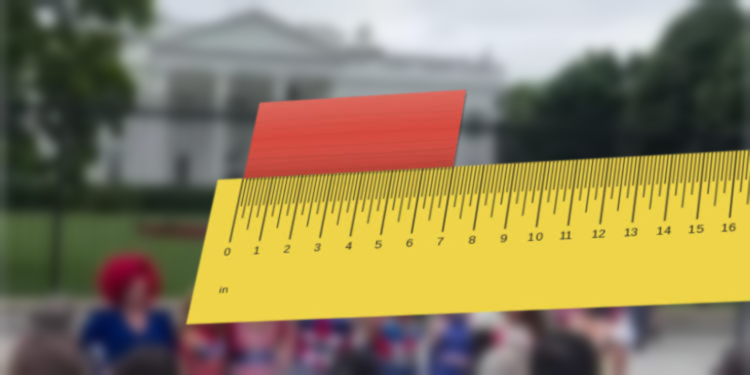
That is in 7
